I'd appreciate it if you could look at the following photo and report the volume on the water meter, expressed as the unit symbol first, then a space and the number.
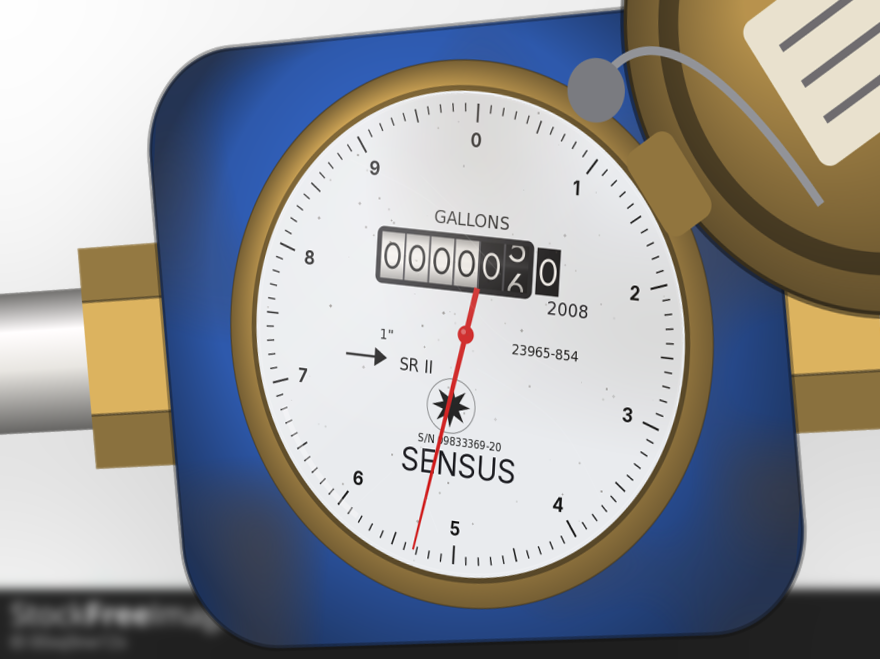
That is gal 55.3
